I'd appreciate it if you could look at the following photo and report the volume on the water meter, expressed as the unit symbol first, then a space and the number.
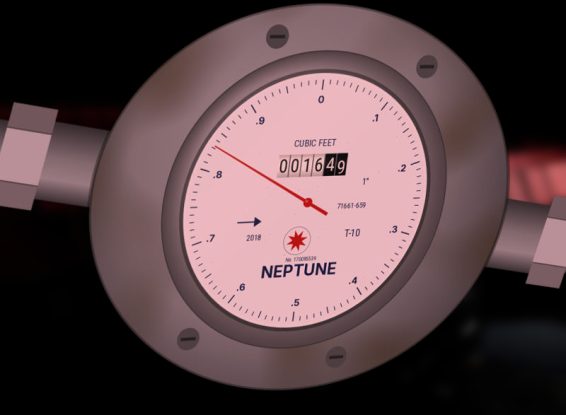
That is ft³ 1648.83
